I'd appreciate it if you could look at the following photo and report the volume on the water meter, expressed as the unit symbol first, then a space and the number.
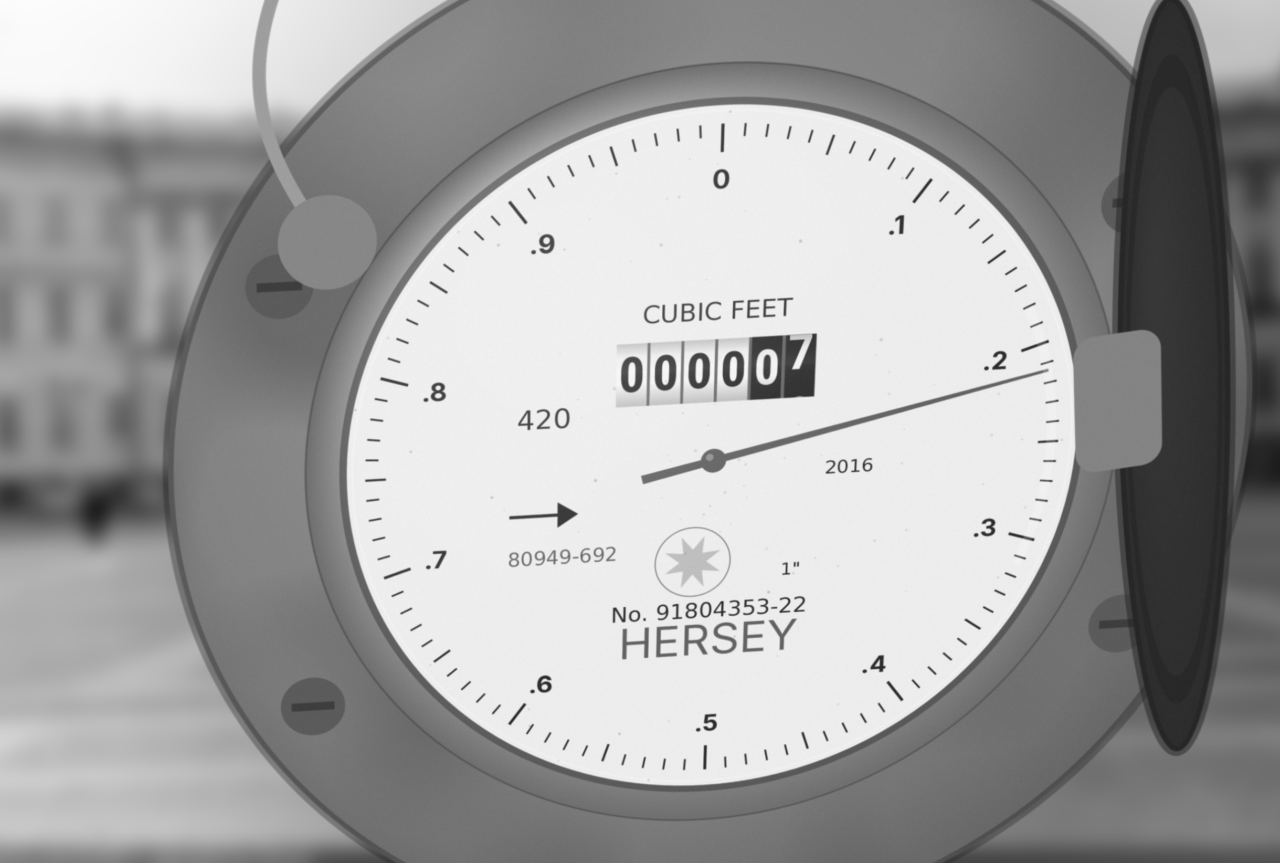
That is ft³ 7.21
